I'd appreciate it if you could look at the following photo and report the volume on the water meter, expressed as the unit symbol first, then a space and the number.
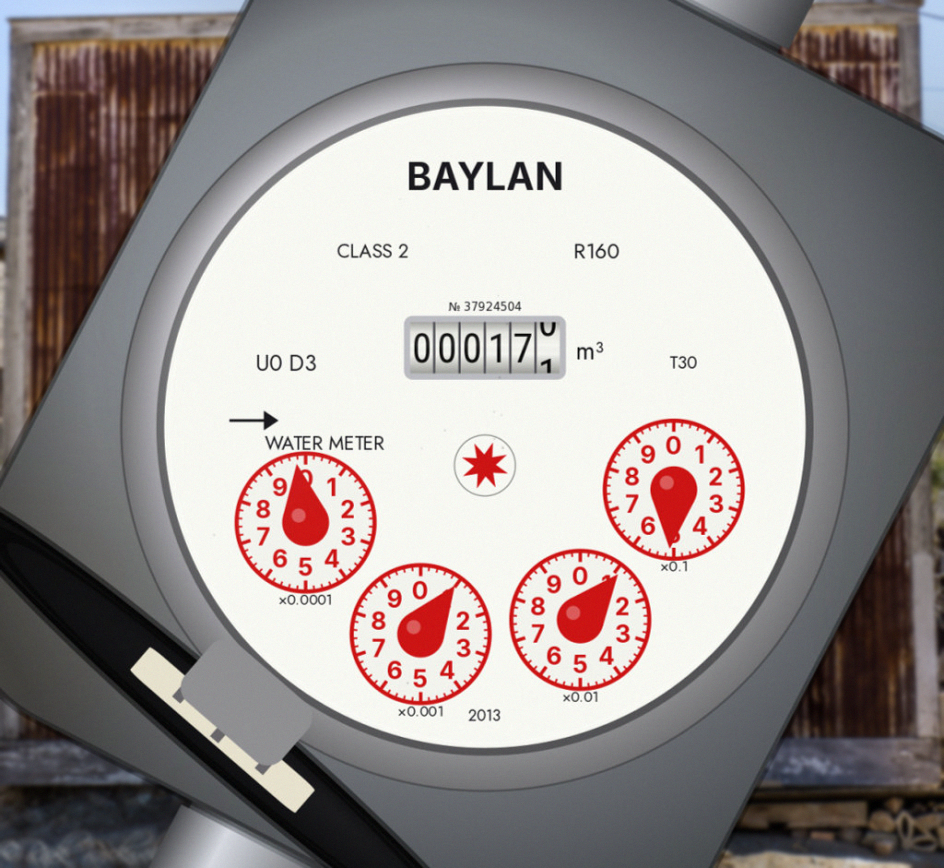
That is m³ 170.5109
